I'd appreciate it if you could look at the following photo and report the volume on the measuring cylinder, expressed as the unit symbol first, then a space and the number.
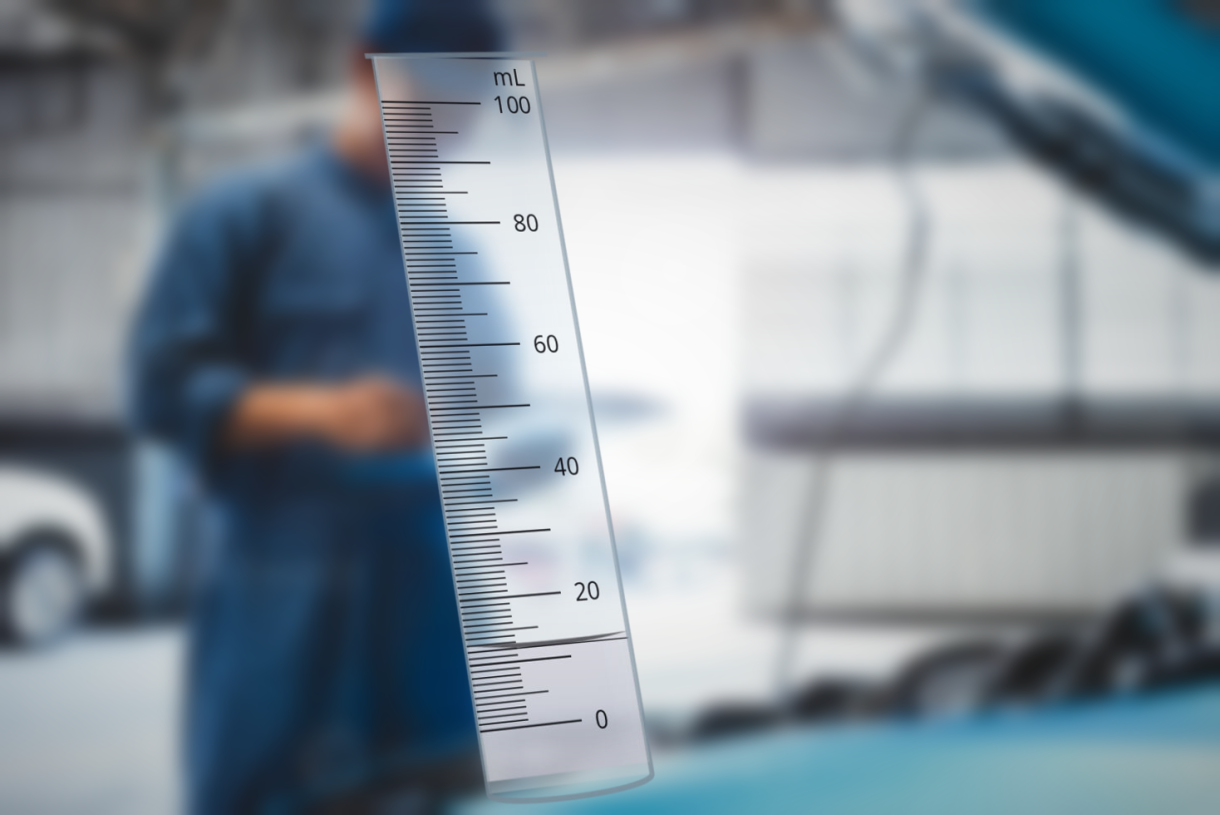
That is mL 12
